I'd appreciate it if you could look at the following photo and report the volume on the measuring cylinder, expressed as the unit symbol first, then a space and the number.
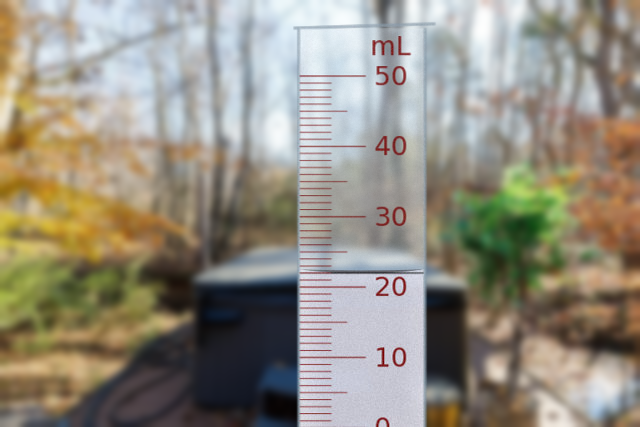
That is mL 22
